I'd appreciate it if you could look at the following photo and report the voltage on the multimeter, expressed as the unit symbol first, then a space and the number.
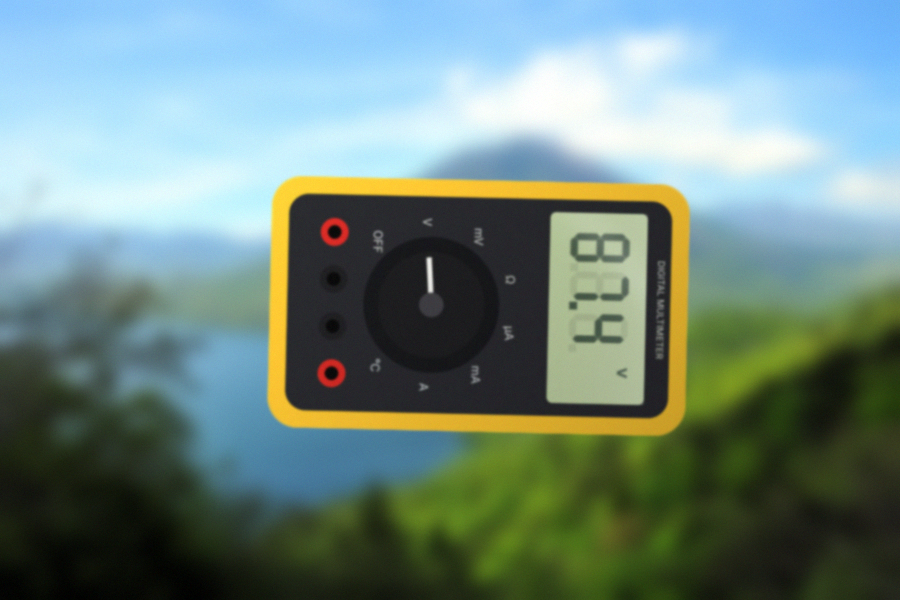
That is V 87.4
